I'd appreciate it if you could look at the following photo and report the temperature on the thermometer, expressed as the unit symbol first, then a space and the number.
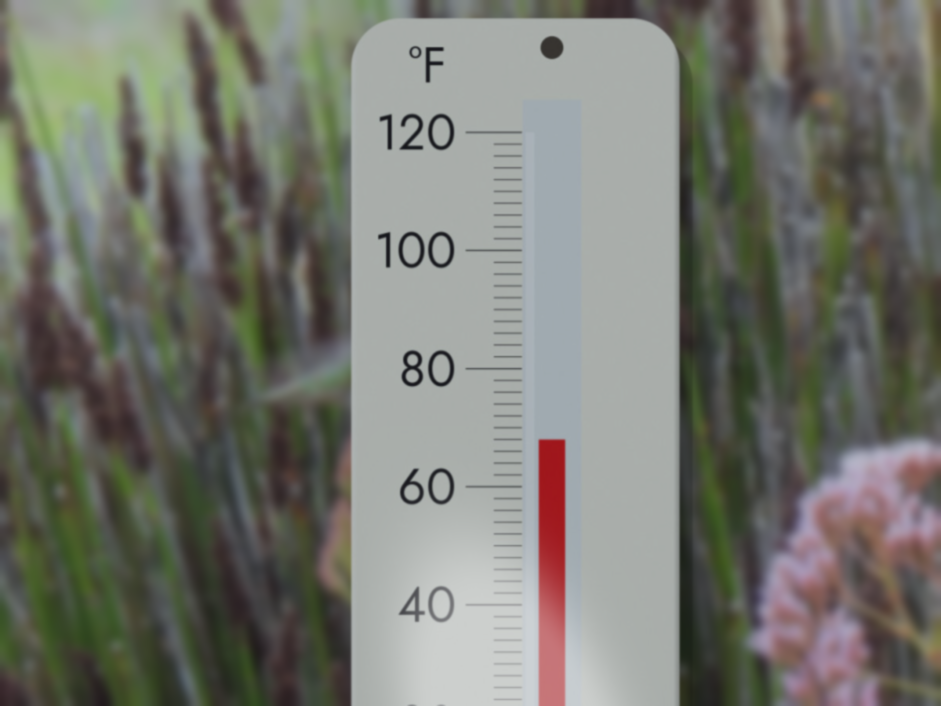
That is °F 68
